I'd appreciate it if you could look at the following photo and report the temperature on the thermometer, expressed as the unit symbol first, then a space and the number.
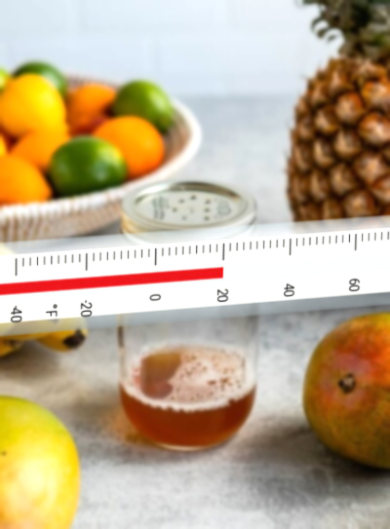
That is °F 20
